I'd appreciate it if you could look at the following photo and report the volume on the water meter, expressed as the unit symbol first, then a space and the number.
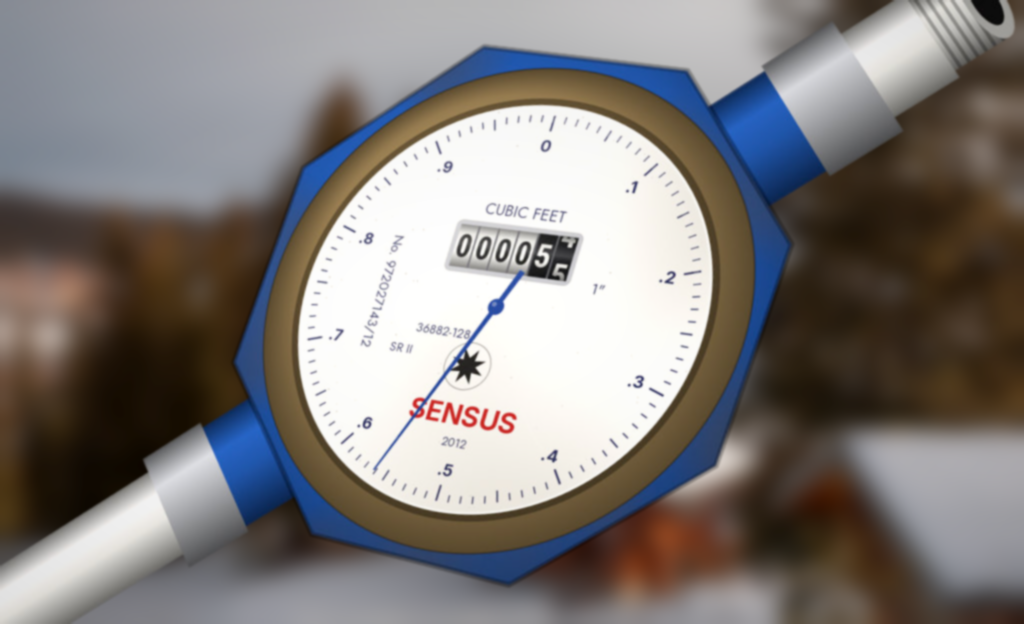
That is ft³ 54.56
